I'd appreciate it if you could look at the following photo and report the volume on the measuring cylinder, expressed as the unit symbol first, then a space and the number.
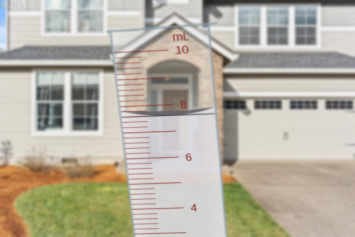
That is mL 7.6
